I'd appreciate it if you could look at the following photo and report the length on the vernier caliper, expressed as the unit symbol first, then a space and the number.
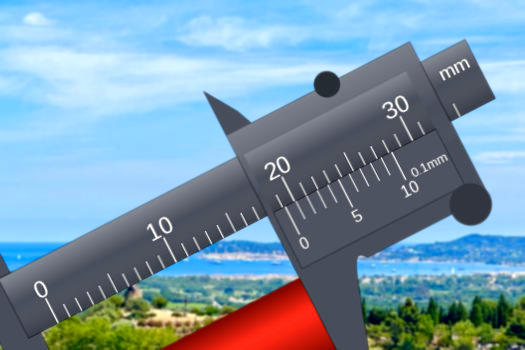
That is mm 19.2
